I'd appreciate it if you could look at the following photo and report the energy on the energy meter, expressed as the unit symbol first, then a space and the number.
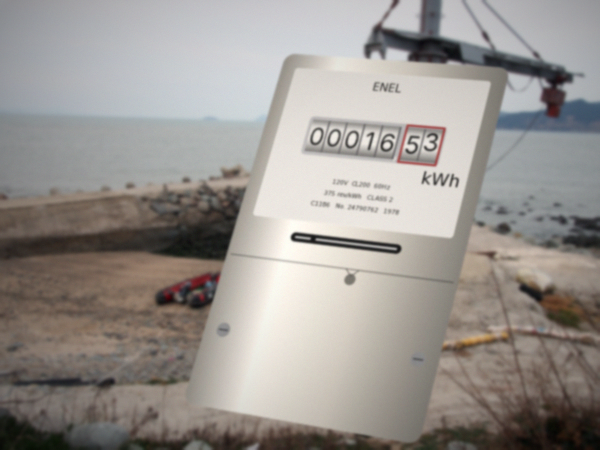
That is kWh 16.53
